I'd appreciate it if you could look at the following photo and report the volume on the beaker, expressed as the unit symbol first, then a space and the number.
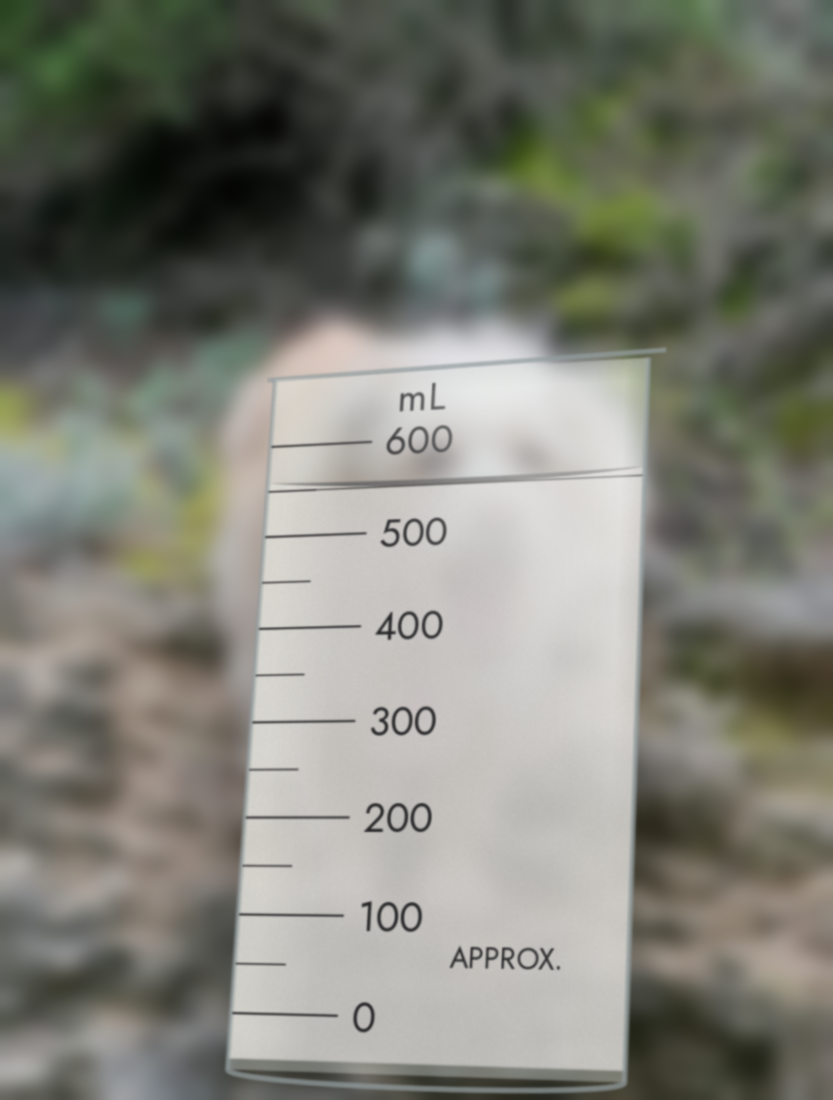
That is mL 550
